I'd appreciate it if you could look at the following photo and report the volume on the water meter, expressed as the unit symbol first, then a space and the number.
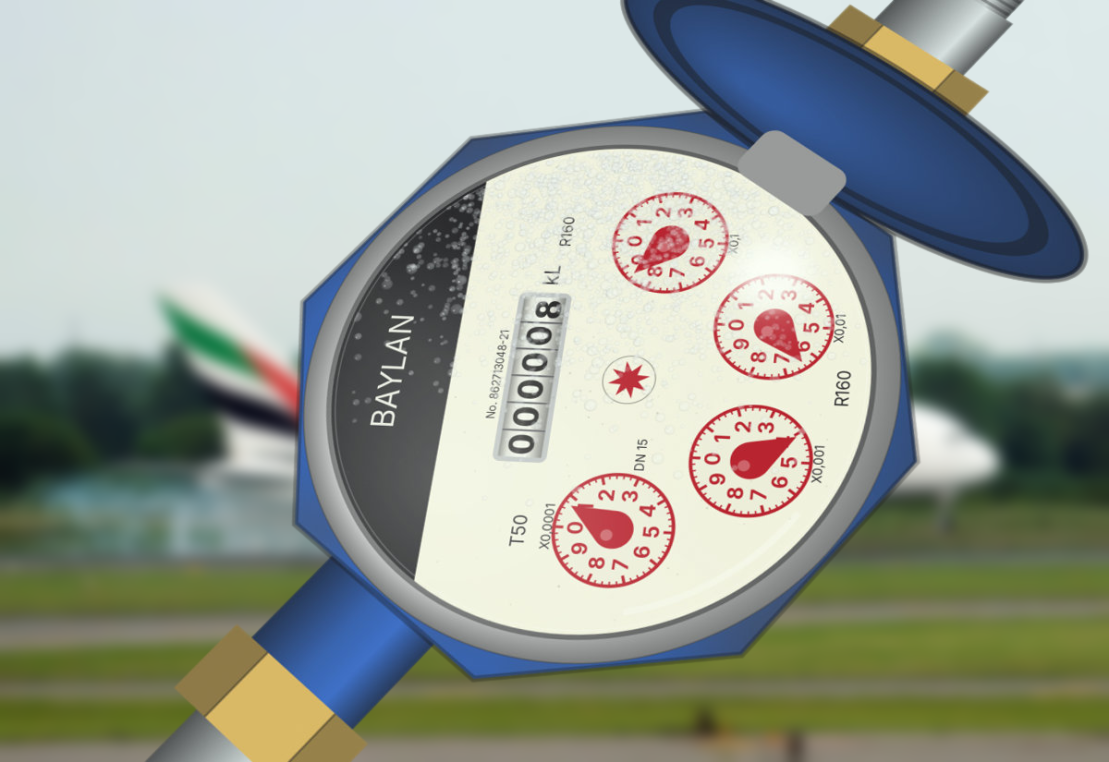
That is kL 7.8640
